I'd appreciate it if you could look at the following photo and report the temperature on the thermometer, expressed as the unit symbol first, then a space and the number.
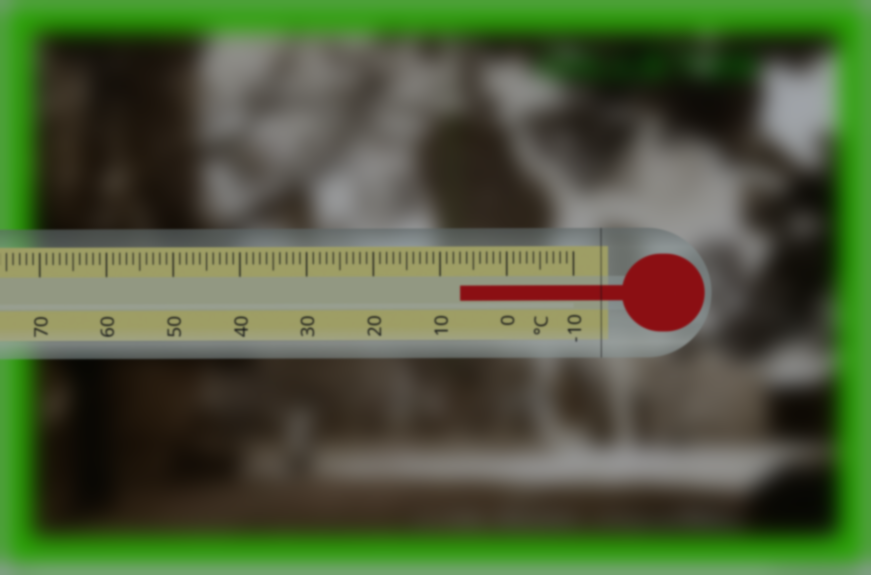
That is °C 7
